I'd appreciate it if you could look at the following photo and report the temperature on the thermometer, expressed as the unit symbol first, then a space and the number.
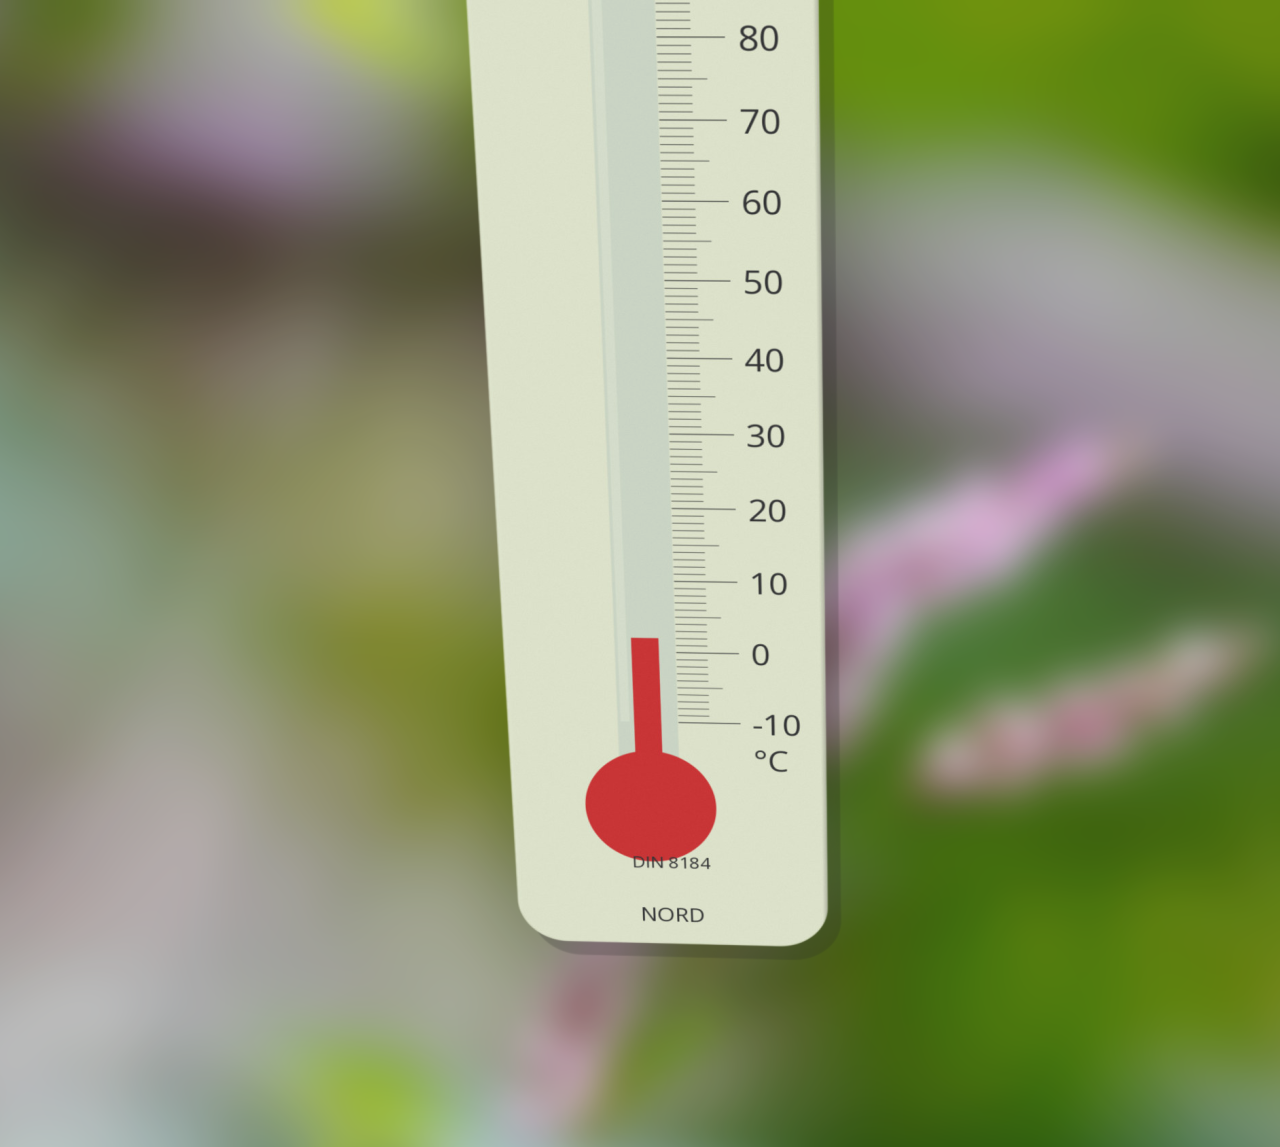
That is °C 2
